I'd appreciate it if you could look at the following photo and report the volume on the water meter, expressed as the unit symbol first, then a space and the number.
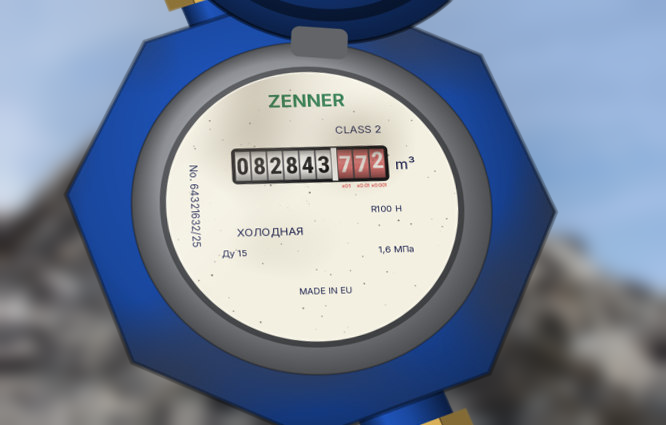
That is m³ 82843.772
